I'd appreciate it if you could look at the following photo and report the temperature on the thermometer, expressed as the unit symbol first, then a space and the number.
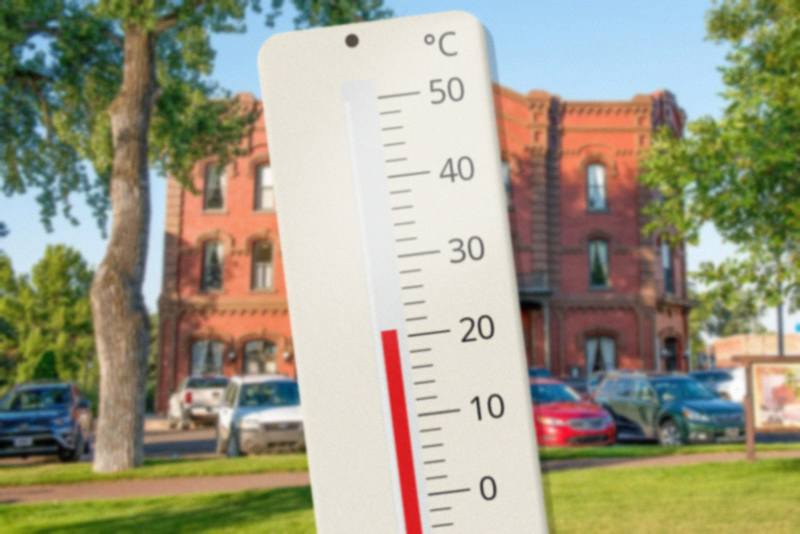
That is °C 21
